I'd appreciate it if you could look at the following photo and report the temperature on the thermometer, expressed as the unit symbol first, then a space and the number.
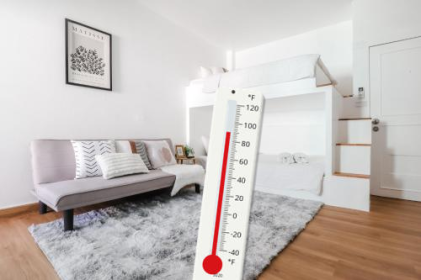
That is °F 90
